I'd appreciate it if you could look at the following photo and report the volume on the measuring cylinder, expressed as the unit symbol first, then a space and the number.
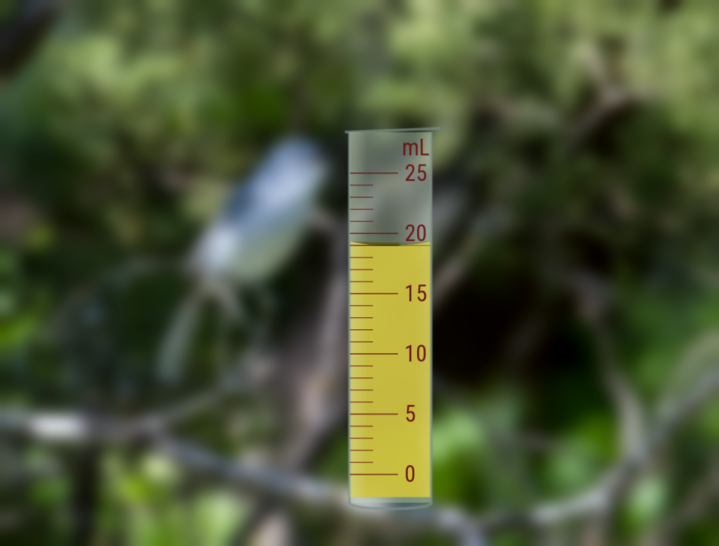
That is mL 19
